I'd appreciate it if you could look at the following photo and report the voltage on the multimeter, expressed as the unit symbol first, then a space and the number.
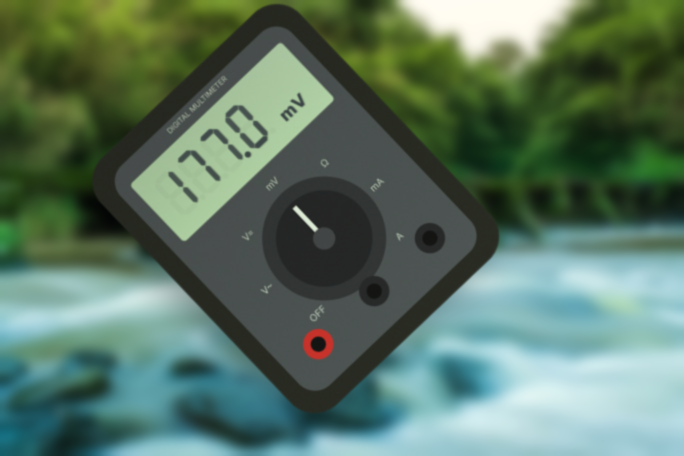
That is mV 177.0
